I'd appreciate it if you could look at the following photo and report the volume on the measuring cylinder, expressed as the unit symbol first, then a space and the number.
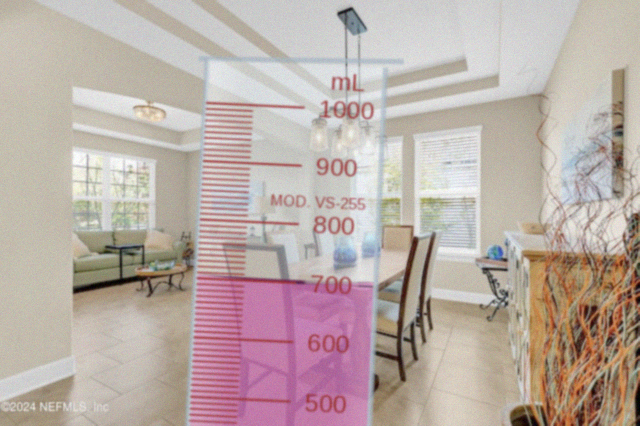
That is mL 700
